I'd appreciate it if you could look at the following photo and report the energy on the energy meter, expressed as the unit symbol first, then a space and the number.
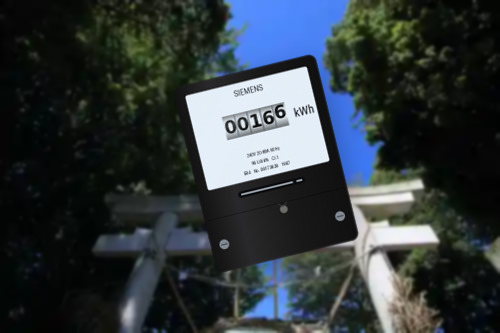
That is kWh 166
